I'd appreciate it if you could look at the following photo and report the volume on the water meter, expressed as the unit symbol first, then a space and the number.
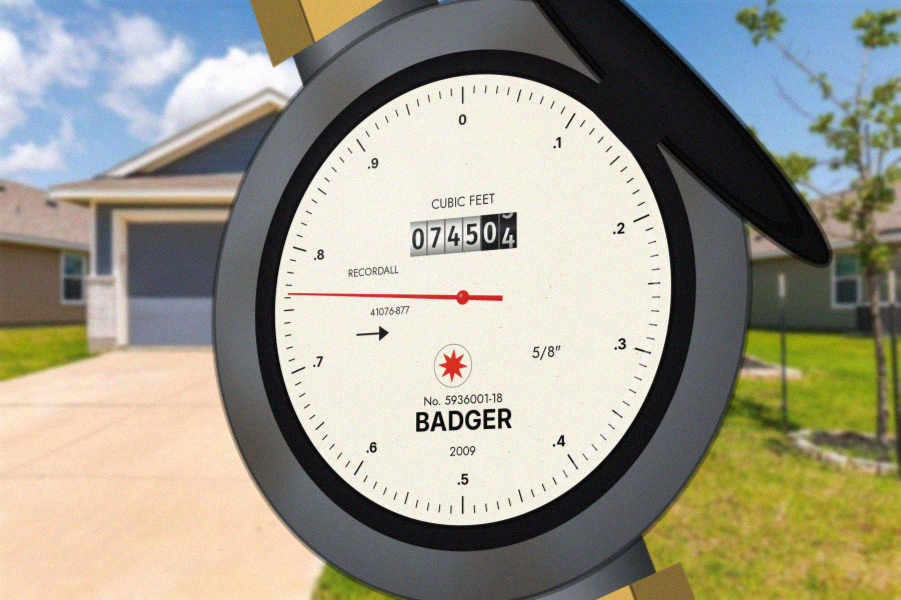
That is ft³ 74503.76
